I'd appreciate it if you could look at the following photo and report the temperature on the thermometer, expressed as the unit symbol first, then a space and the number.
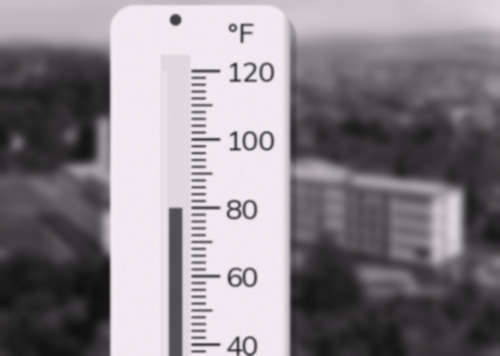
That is °F 80
